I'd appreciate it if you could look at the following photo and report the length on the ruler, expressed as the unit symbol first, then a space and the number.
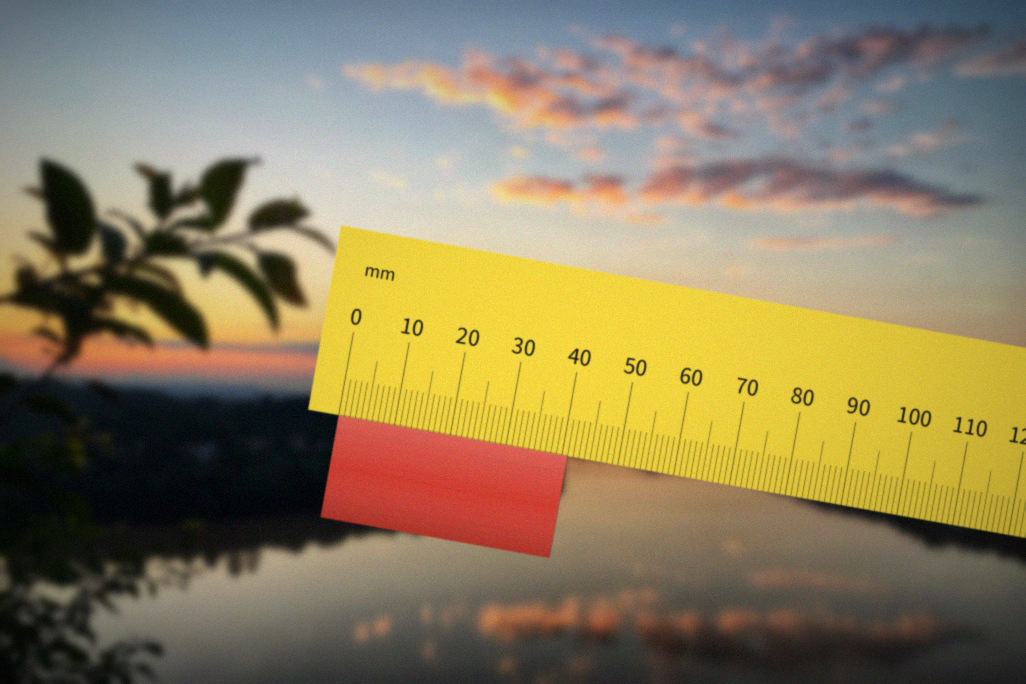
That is mm 41
